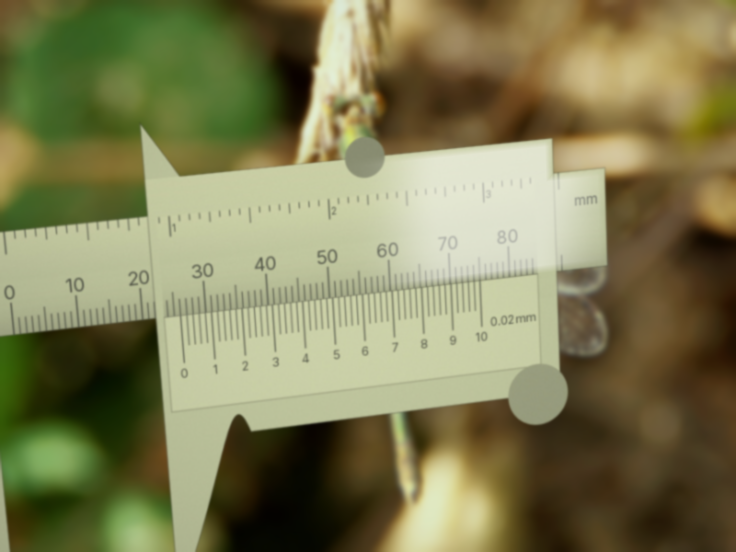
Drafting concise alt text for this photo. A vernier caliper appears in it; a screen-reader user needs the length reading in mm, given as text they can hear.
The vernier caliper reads 26.0 mm
